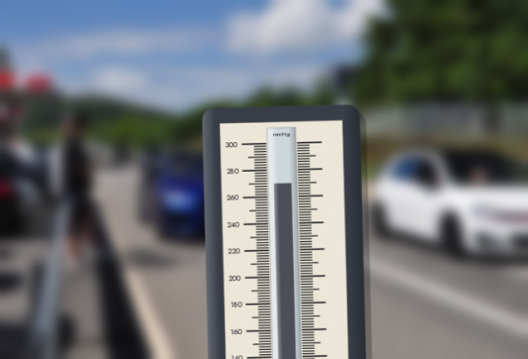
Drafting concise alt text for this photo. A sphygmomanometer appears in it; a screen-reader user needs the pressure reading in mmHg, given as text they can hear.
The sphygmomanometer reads 270 mmHg
